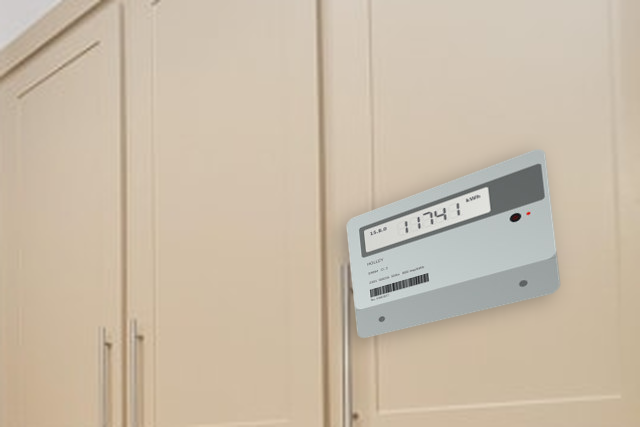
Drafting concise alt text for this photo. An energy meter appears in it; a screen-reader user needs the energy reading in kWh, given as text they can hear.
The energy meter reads 11741 kWh
